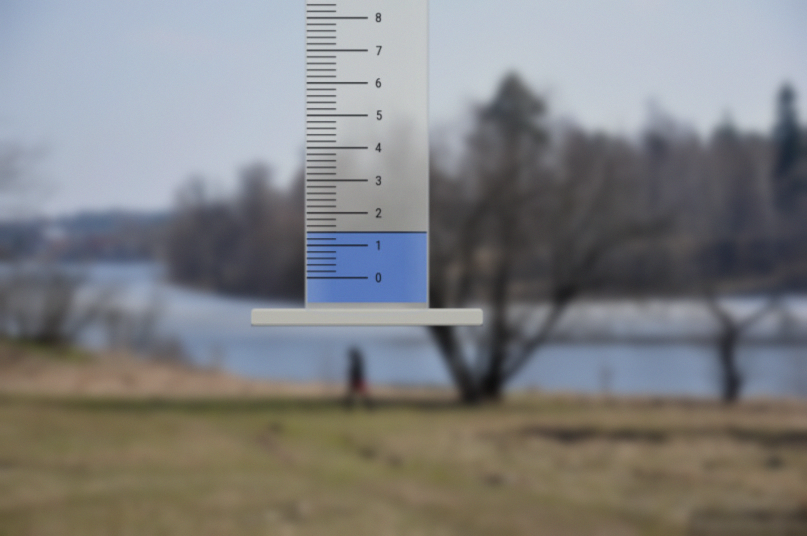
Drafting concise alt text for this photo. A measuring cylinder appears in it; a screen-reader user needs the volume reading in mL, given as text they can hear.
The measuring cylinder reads 1.4 mL
